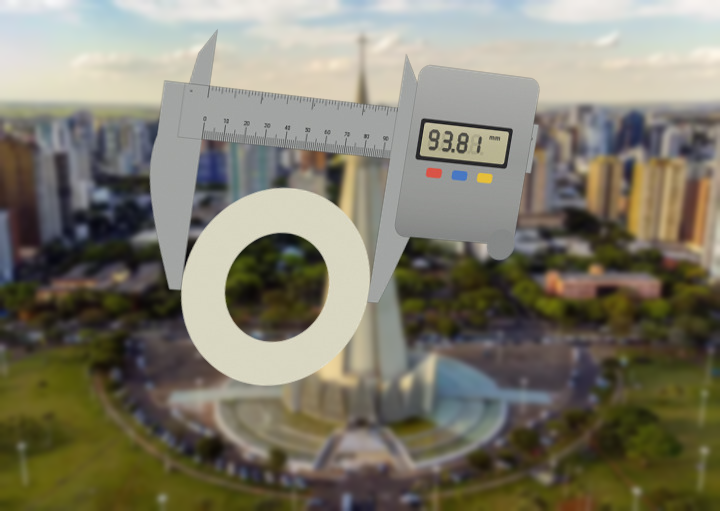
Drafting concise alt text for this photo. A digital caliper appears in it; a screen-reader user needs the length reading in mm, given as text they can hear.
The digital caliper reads 93.81 mm
